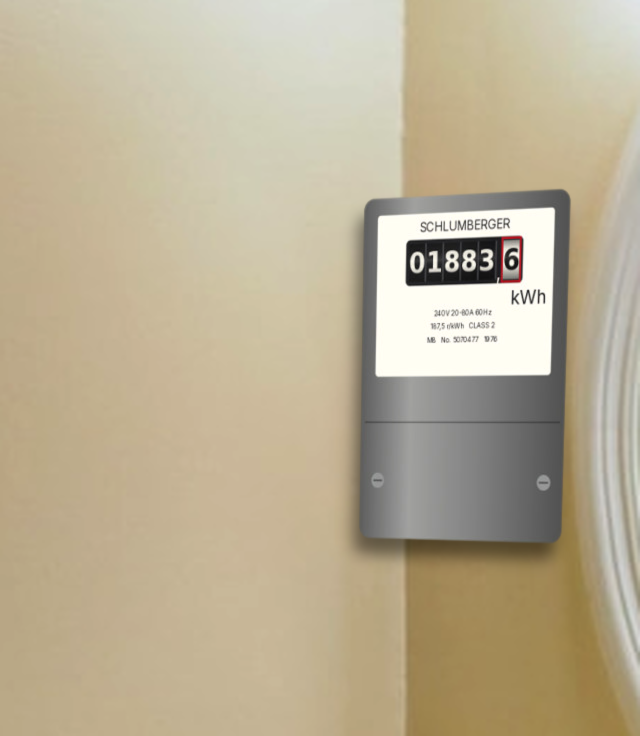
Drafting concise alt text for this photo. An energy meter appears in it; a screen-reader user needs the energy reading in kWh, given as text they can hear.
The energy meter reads 1883.6 kWh
